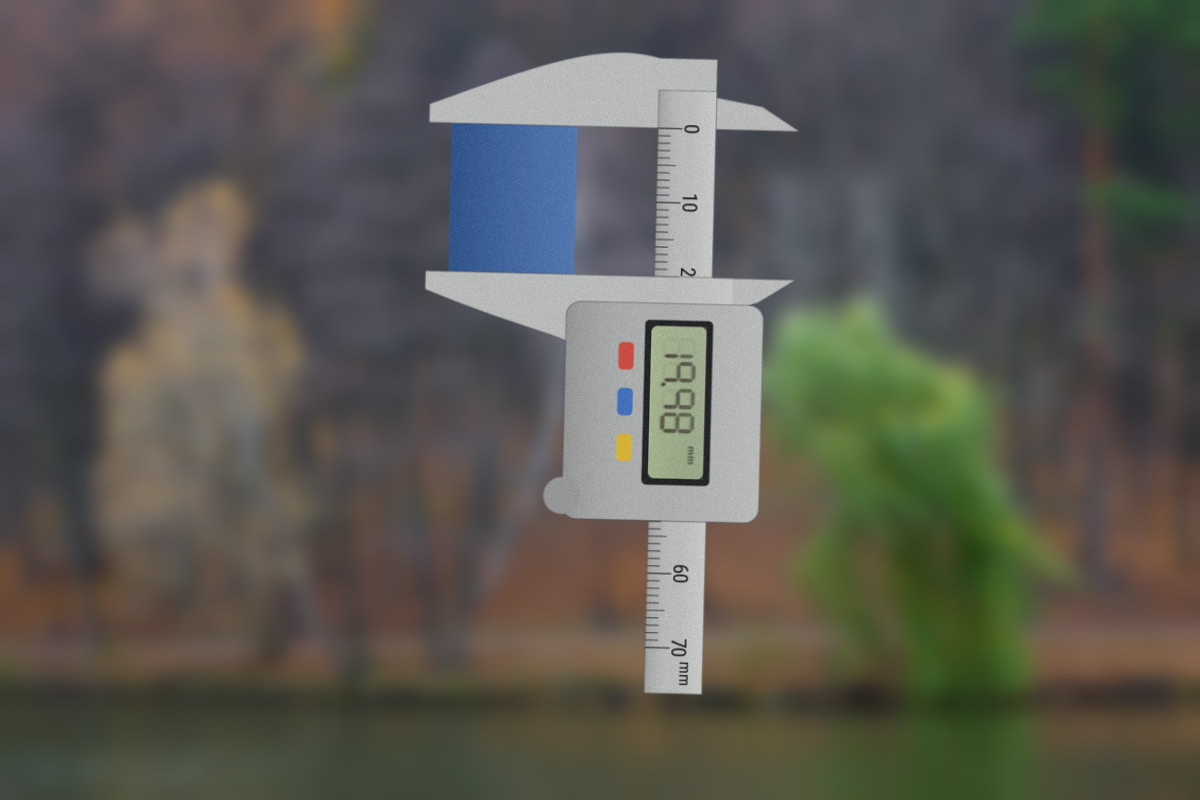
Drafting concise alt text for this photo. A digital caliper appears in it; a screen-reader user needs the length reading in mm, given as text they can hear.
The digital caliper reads 19.98 mm
